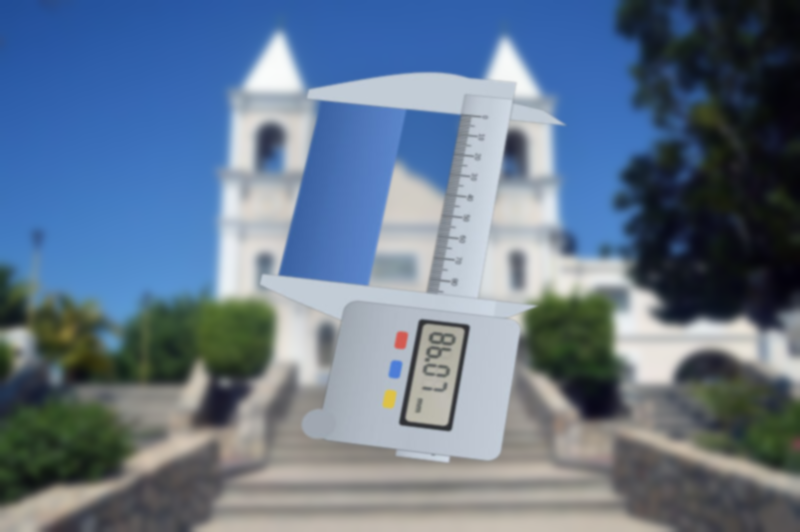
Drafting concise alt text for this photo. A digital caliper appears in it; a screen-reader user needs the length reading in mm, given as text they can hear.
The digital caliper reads 86.07 mm
